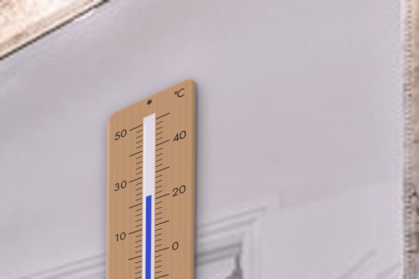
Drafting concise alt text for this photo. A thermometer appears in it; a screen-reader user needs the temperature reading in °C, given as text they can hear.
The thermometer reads 22 °C
